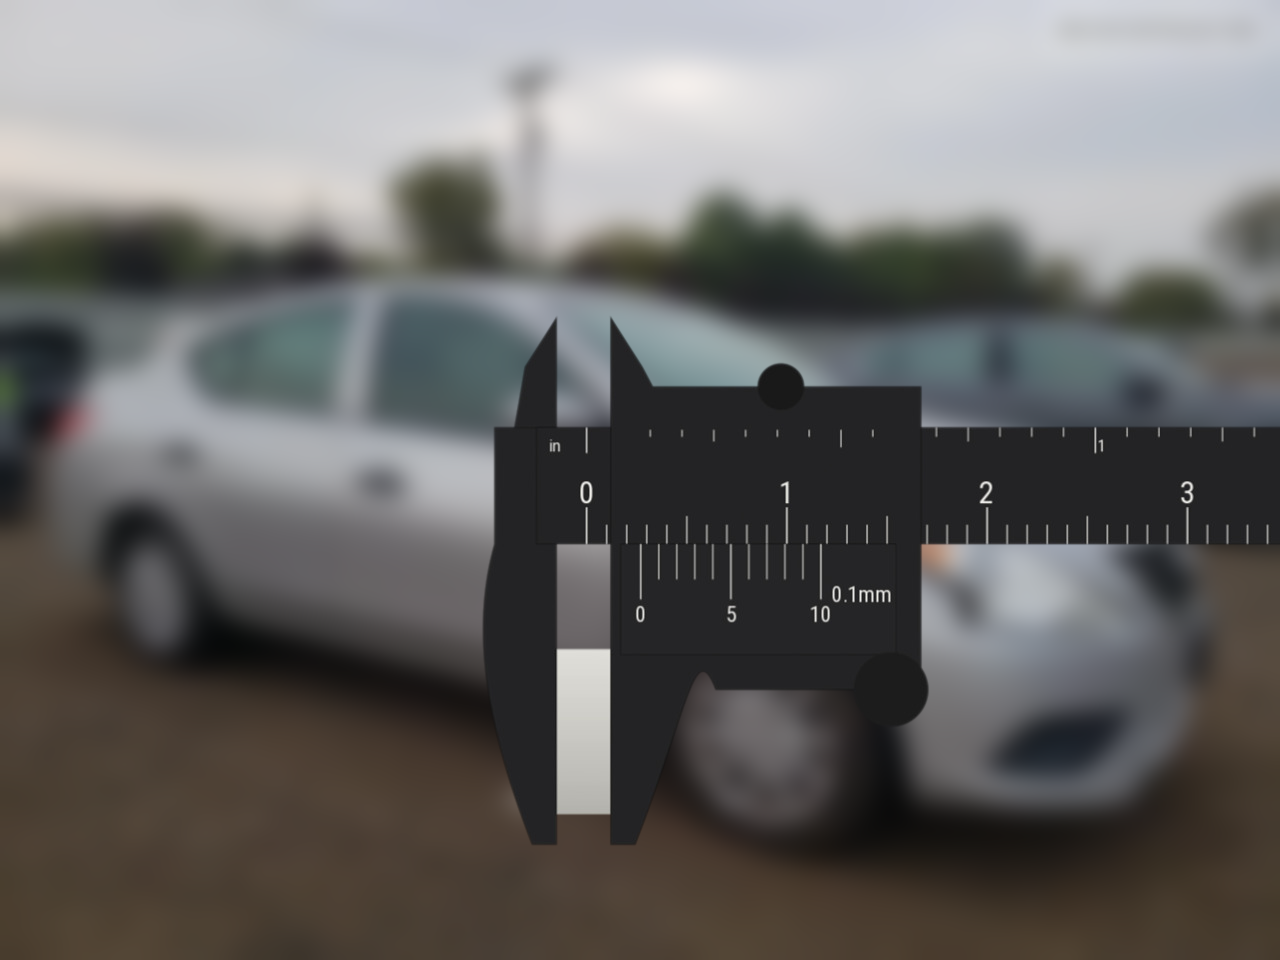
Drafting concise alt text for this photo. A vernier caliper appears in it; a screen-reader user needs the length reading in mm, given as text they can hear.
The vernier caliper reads 2.7 mm
